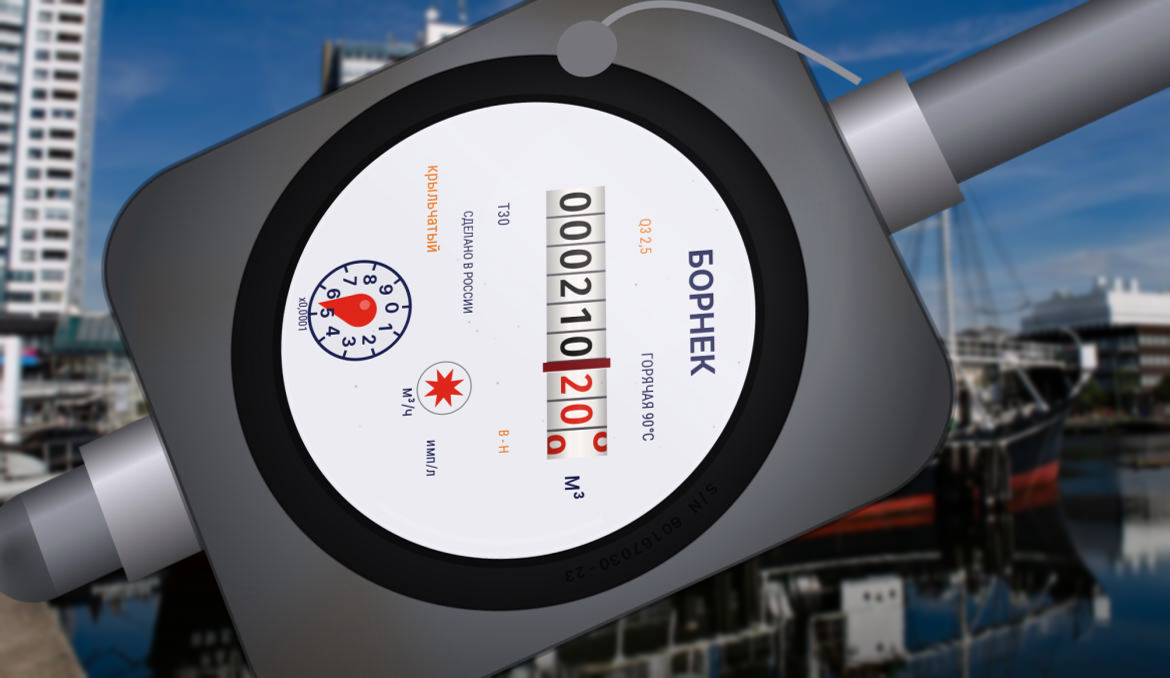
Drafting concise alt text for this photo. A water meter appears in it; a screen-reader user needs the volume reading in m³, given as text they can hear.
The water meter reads 210.2085 m³
